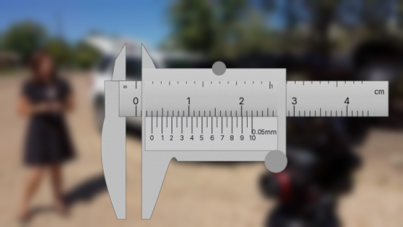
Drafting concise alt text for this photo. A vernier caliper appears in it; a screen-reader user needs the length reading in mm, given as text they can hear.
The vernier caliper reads 3.0 mm
